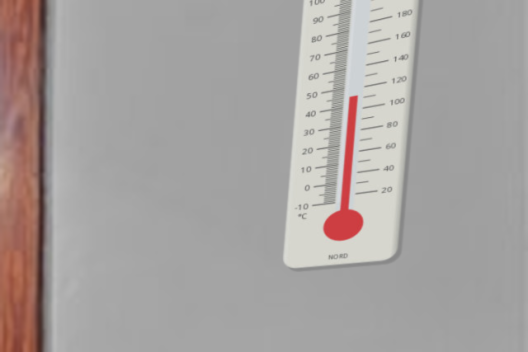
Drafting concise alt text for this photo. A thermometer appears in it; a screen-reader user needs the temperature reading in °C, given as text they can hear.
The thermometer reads 45 °C
